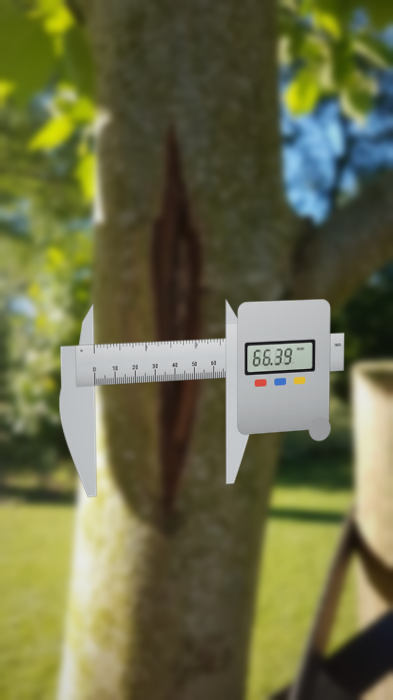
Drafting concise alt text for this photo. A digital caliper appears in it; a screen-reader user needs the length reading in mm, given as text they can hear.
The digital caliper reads 66.39 mm
